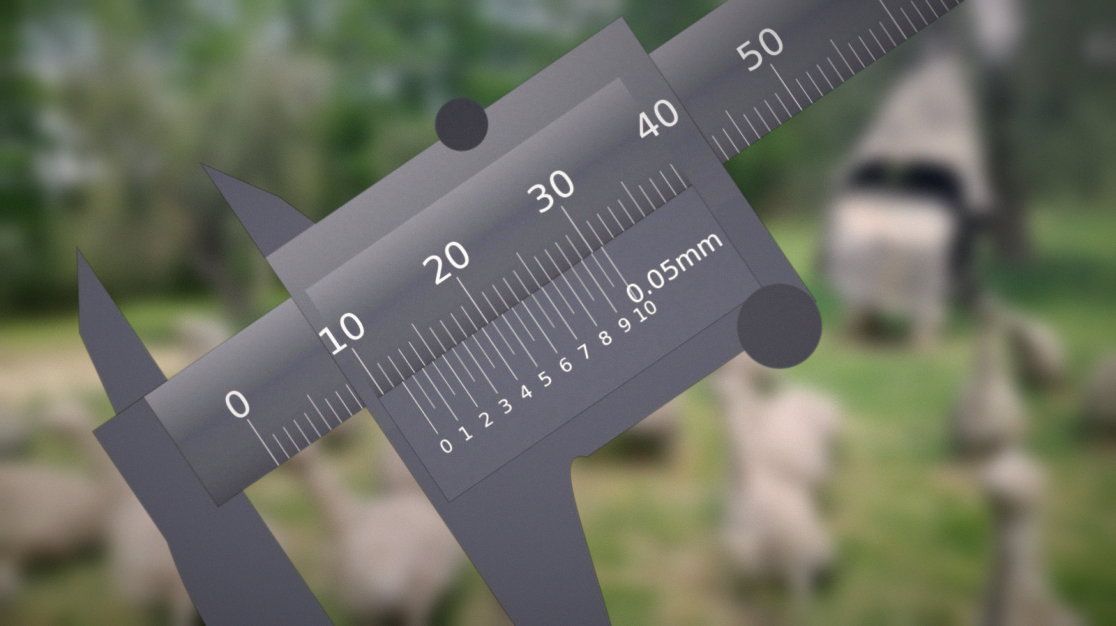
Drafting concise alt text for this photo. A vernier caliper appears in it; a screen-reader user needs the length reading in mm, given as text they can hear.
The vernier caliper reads 11.8 mm
